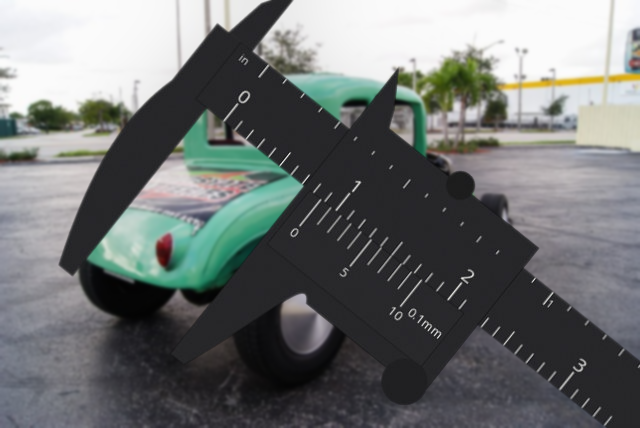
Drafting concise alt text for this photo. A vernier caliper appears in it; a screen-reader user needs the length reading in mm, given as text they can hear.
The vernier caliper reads 8.7 mm
